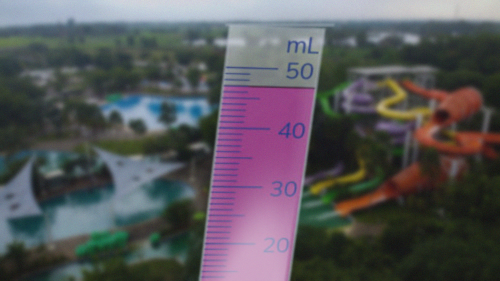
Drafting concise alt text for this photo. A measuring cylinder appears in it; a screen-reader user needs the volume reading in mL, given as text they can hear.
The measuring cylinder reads 47 mL
